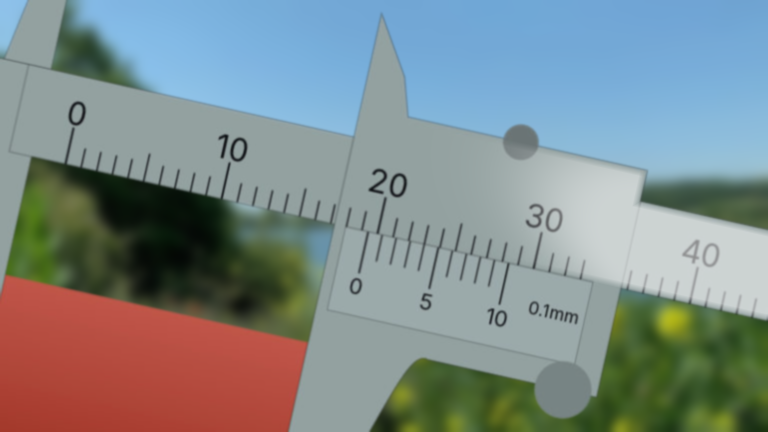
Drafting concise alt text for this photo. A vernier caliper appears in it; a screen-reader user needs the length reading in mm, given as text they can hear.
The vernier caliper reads 19.4 mm
